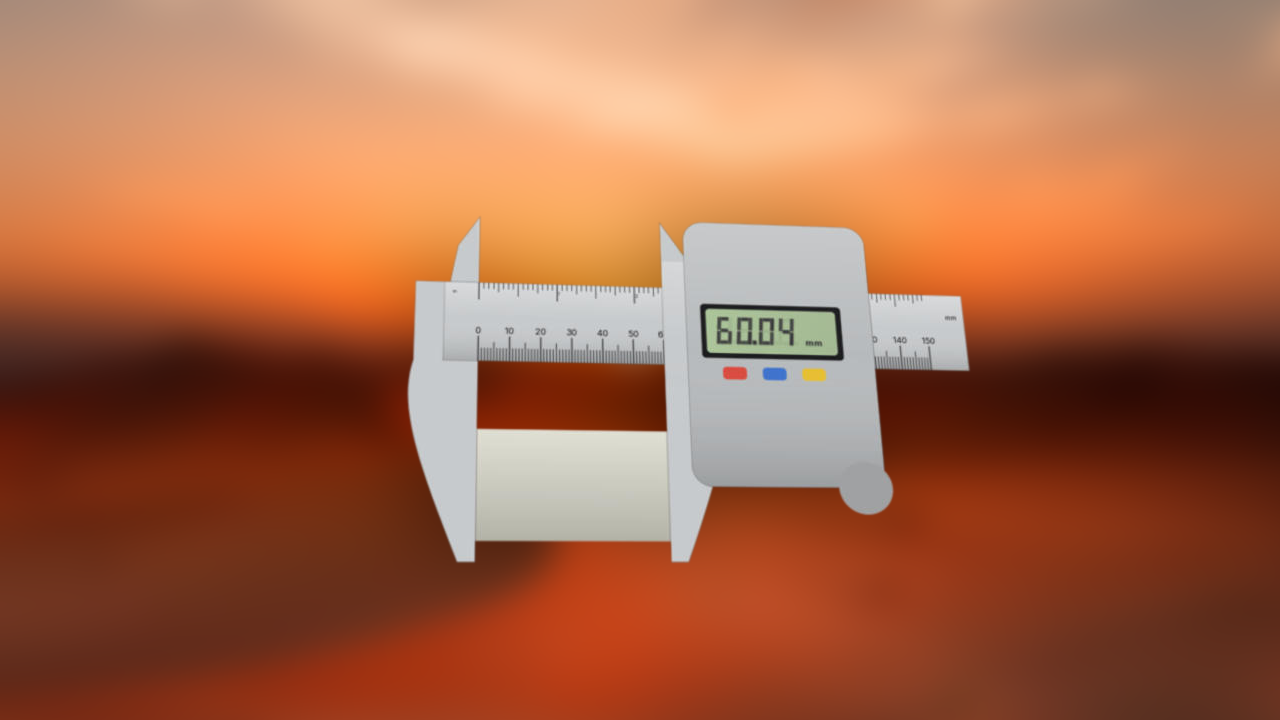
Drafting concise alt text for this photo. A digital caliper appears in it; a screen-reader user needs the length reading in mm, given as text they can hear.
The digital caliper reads 60.04 mm
